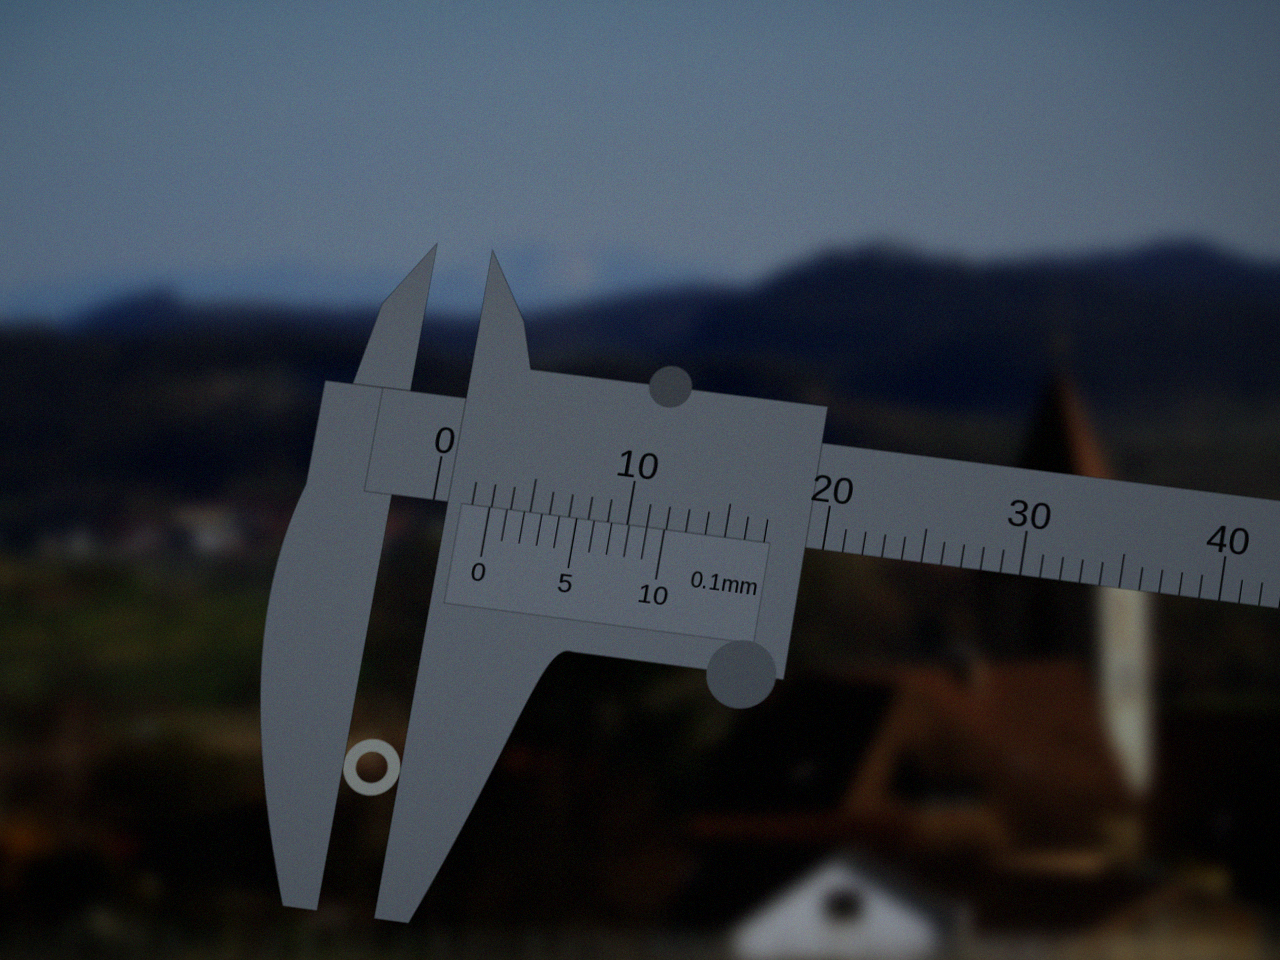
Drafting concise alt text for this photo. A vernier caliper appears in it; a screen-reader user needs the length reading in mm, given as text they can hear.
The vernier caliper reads 2.9 mm
